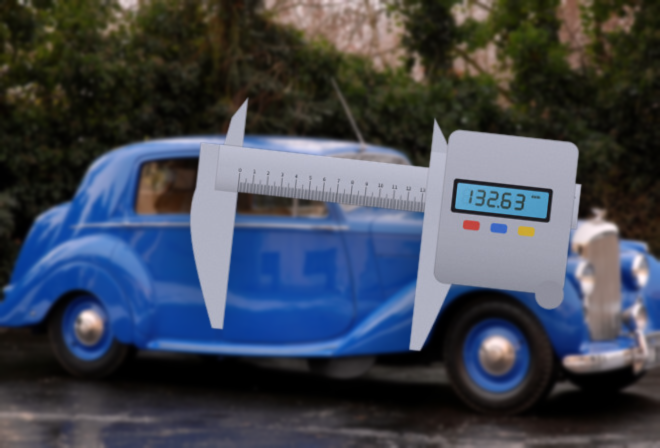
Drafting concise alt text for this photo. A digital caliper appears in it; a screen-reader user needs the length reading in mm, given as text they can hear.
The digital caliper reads 132.63 mm
